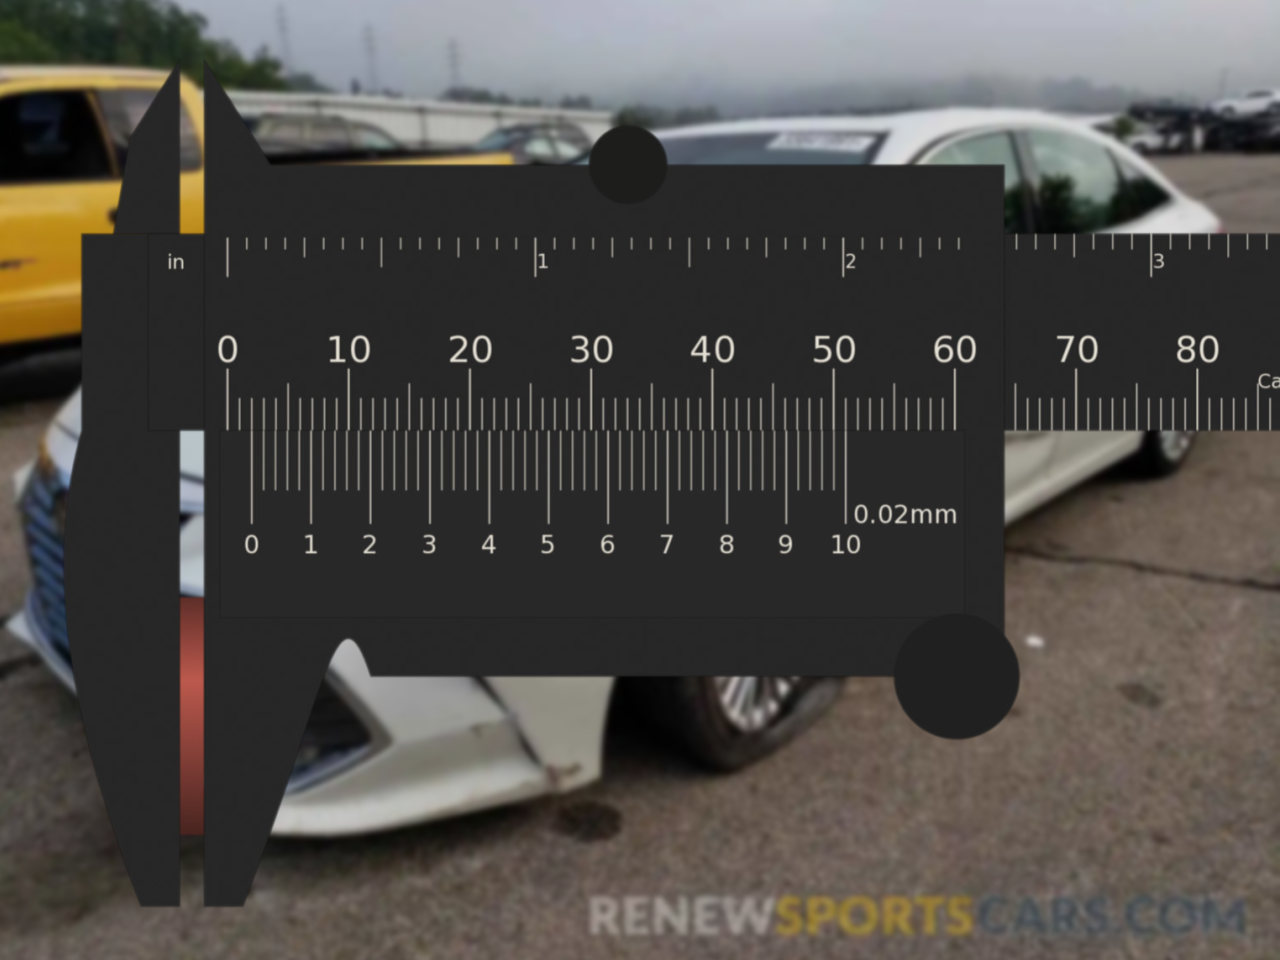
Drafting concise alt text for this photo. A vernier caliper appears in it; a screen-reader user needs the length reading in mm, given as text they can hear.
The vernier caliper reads 2.0 mm
